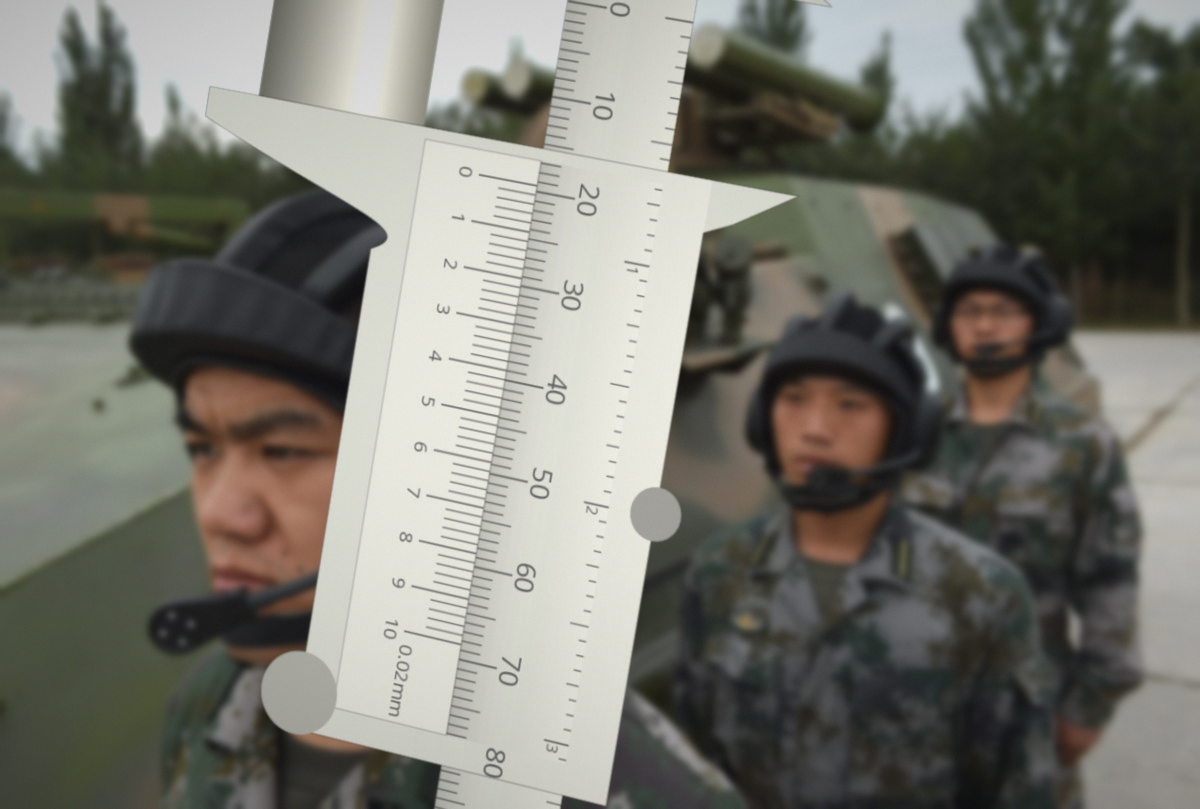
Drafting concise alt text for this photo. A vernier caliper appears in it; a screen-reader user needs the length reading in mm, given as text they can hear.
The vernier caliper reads 19.4 mm
